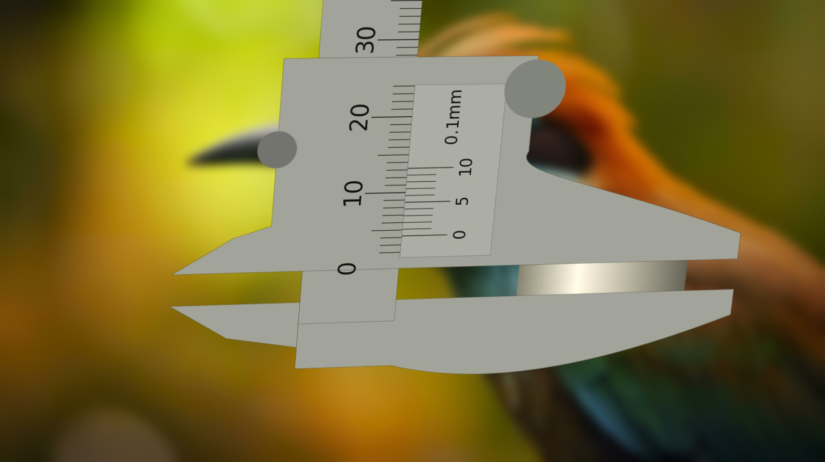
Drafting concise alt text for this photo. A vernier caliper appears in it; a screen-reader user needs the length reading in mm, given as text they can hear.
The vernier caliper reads 4.2 mm
